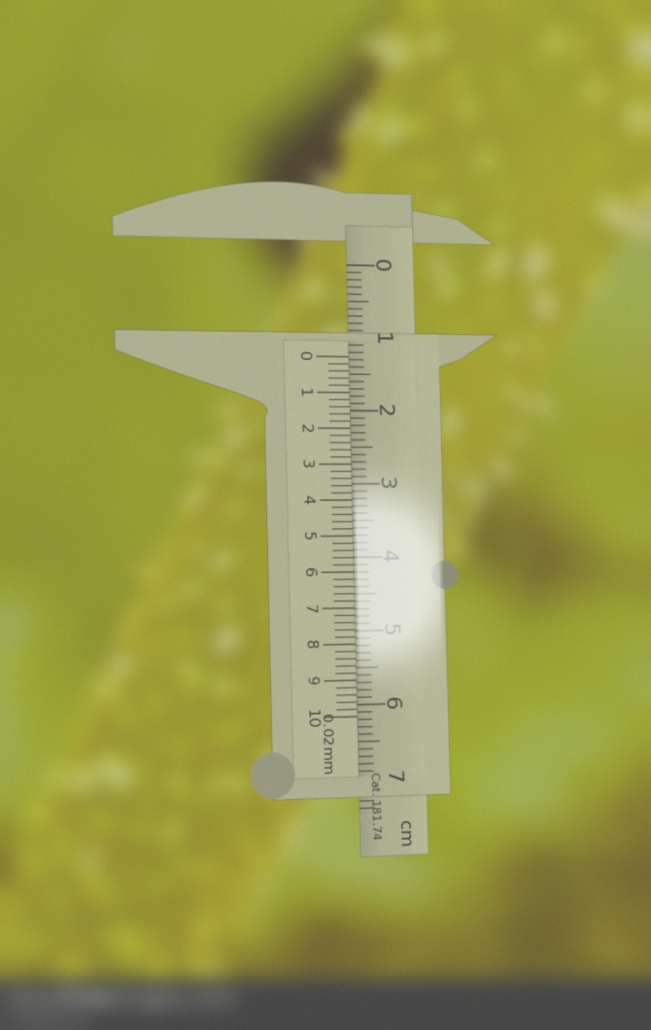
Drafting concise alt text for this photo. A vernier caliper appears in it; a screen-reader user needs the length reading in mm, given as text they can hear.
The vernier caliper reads 12.6 mm
